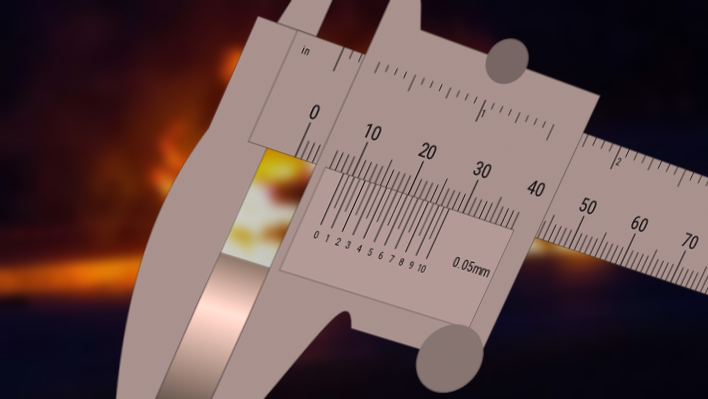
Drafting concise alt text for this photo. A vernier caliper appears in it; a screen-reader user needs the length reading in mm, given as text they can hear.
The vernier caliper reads 8.5 mm
